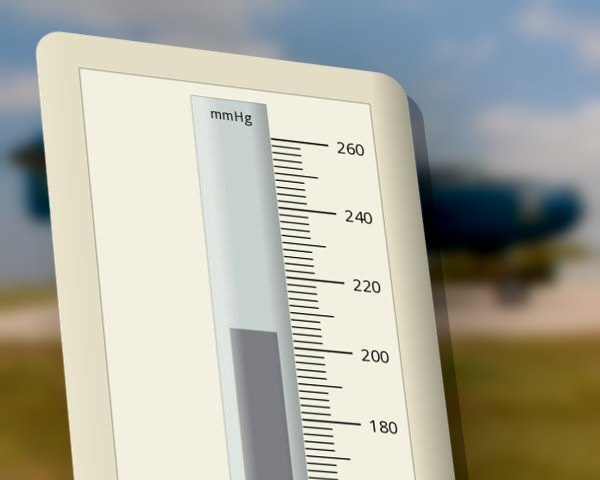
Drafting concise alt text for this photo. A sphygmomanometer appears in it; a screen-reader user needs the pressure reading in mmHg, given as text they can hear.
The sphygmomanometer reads 204 mmHg
